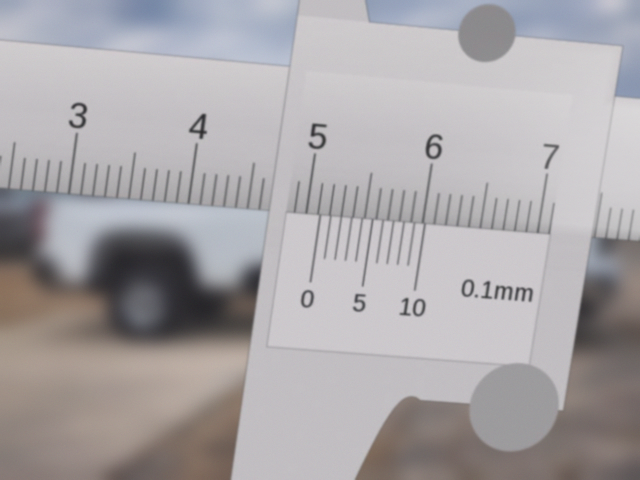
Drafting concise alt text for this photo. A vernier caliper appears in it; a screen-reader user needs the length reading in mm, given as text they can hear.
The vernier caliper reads 51.2 mm
